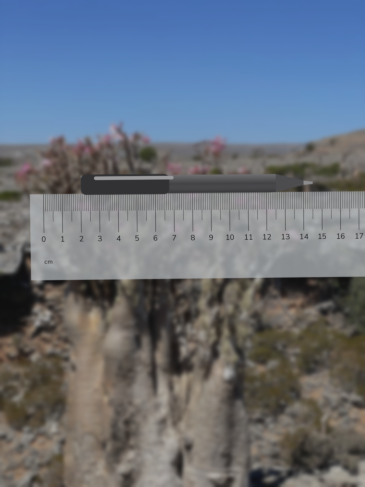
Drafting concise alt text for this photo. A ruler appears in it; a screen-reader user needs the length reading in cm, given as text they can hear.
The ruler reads 12.5 cm
